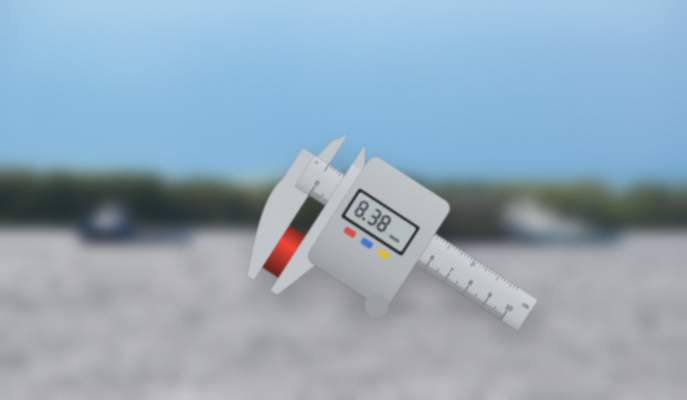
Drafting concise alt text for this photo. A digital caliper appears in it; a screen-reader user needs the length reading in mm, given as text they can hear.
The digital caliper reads 8.38 mm
